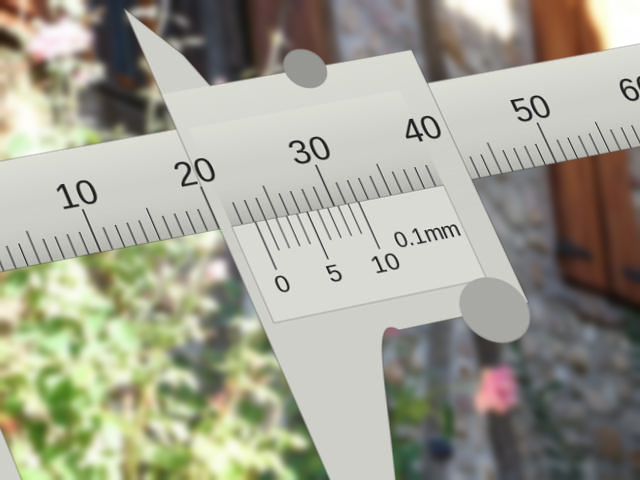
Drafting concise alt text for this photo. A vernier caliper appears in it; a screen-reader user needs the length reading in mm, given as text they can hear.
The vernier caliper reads 23.1 mm
